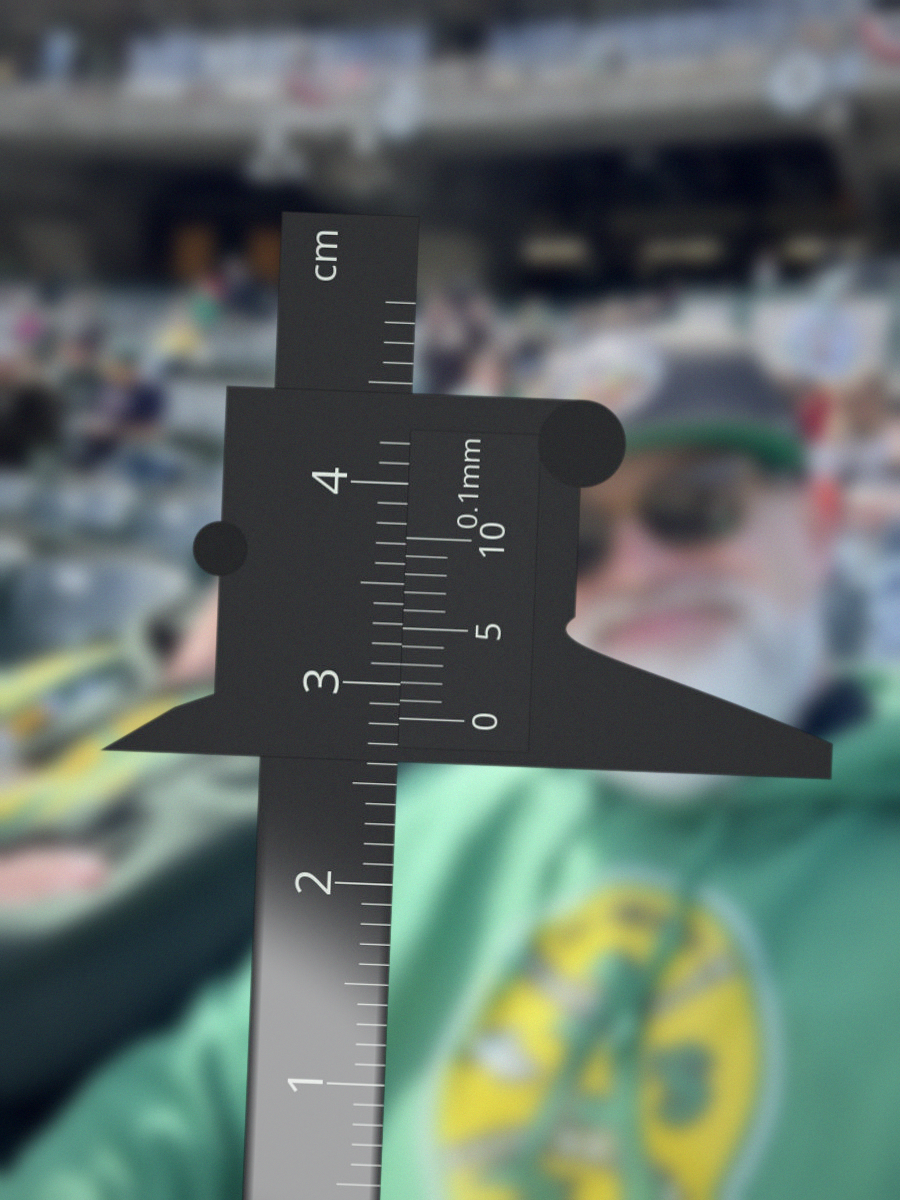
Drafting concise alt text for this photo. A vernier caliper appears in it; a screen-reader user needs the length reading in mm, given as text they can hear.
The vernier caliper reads 28.3 mm
